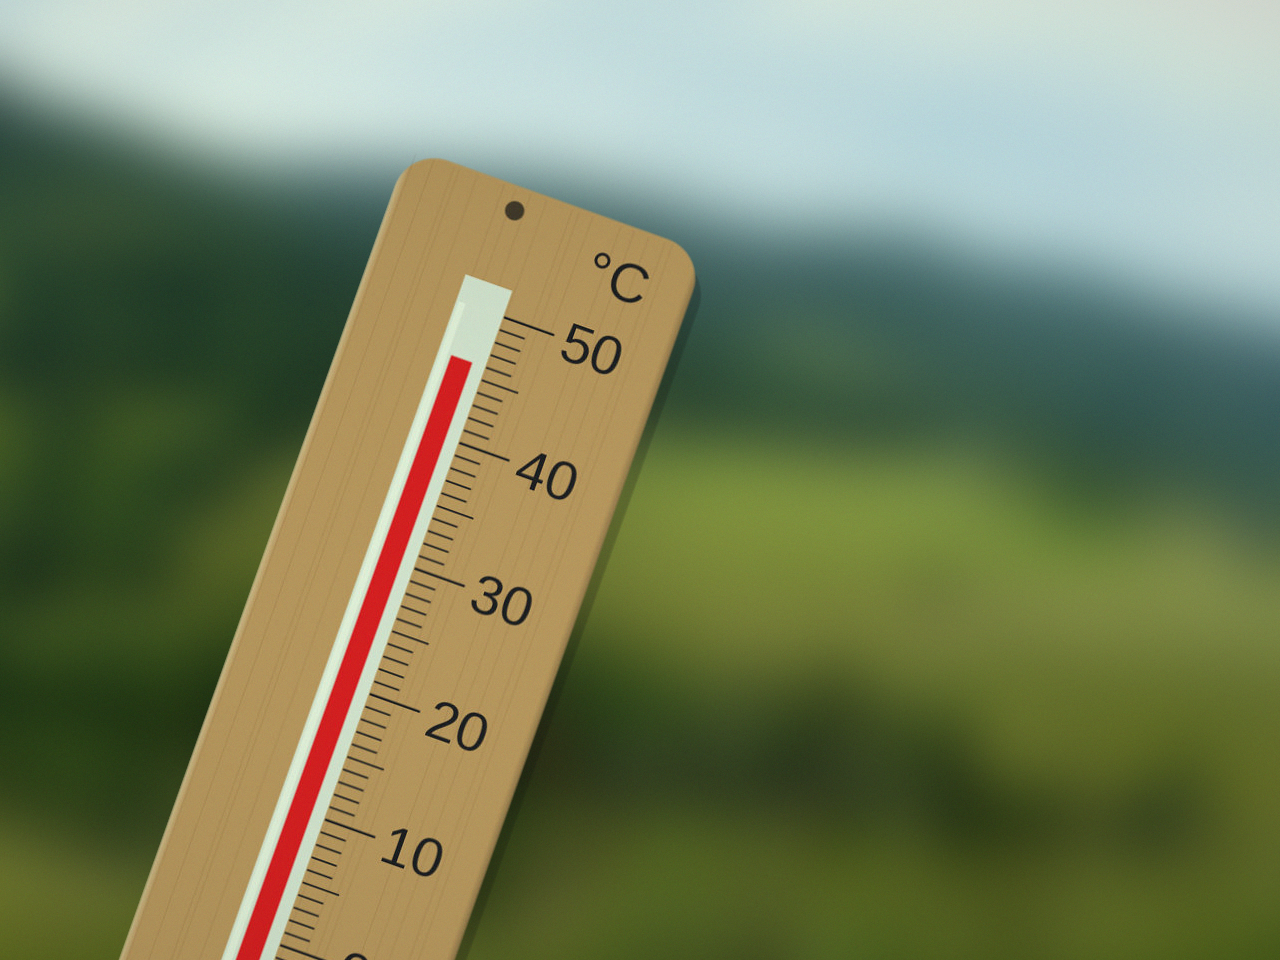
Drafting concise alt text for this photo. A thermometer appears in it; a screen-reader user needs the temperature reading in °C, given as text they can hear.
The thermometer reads 46 °C
